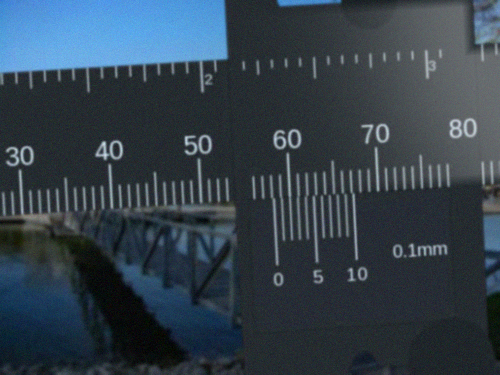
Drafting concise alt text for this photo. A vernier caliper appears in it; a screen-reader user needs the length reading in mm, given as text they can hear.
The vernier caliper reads 58.2 mm
